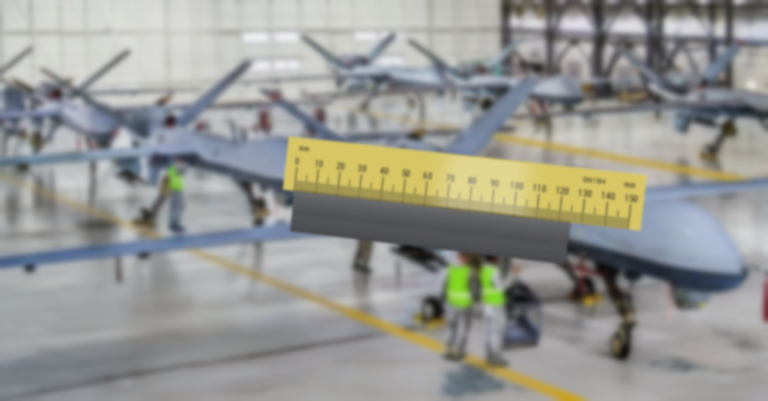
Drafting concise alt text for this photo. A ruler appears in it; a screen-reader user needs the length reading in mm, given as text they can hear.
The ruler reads 125 mm
